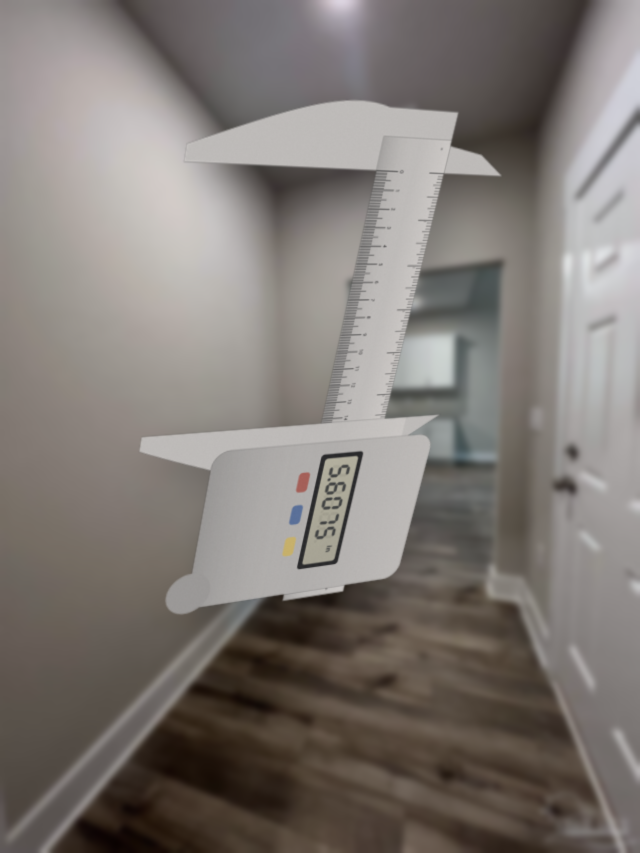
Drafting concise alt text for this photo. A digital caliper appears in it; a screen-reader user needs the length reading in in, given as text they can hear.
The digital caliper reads 5.6075 in
